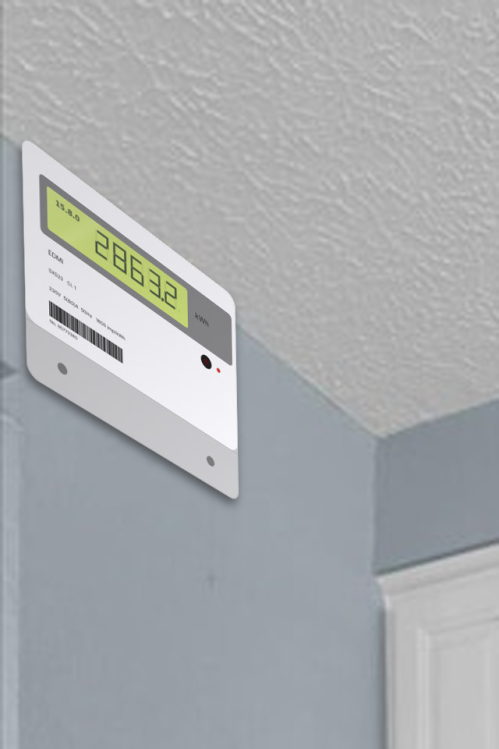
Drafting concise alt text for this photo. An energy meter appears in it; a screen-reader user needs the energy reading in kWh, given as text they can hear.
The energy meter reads 2863.2 kWh
